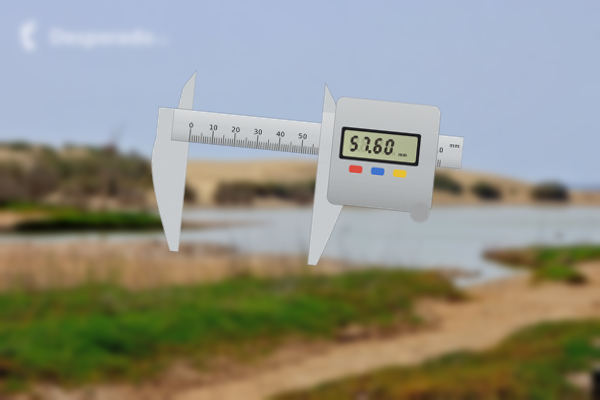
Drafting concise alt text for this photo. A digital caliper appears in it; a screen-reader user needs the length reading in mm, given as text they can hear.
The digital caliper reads 57.60 mm
